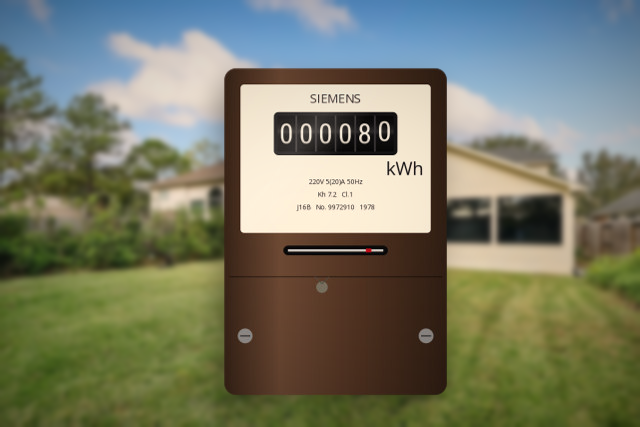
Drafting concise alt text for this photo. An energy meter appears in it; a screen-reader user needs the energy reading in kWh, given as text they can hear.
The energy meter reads 80 kWh
